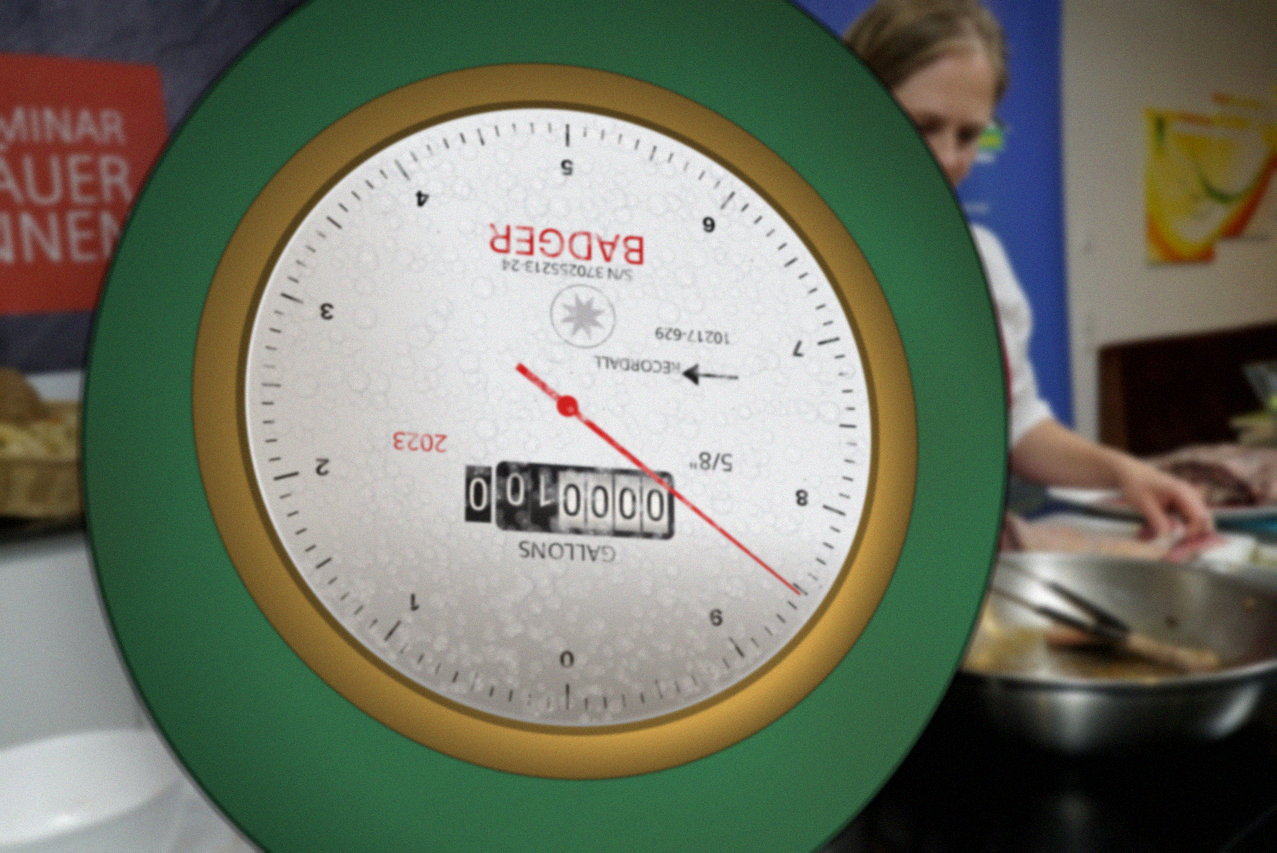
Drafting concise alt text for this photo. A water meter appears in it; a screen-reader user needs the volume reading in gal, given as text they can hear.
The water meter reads 98.5 gal
